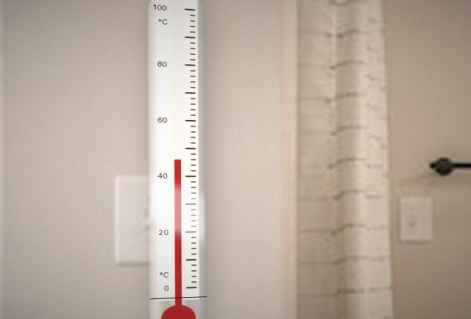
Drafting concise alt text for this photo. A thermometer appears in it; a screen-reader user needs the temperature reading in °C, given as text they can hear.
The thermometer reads 46 °C
